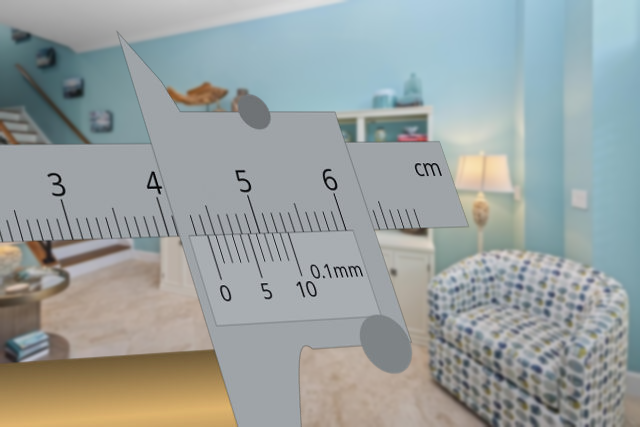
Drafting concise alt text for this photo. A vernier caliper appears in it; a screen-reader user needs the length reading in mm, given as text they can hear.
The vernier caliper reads 44.2 mm
